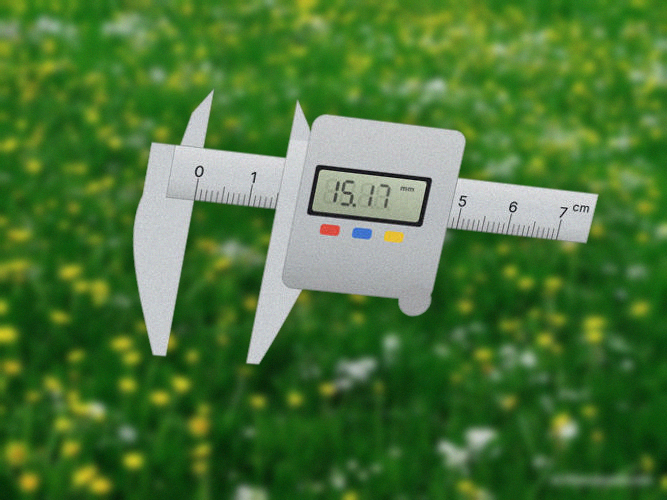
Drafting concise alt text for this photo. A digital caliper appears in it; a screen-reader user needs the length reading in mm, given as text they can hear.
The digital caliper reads 15.17 mm
